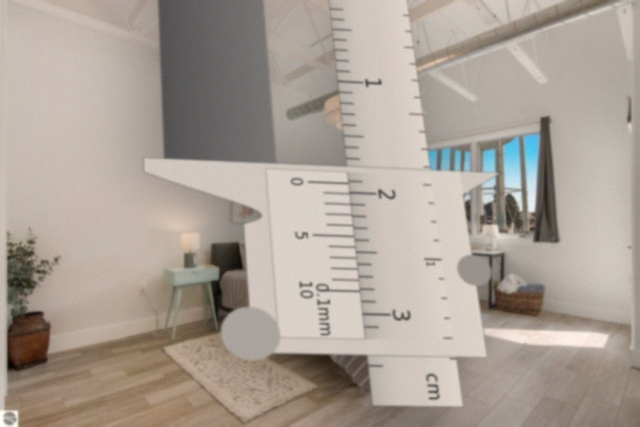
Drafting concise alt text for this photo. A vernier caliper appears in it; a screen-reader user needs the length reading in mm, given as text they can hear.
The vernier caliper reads 19.2 mm
